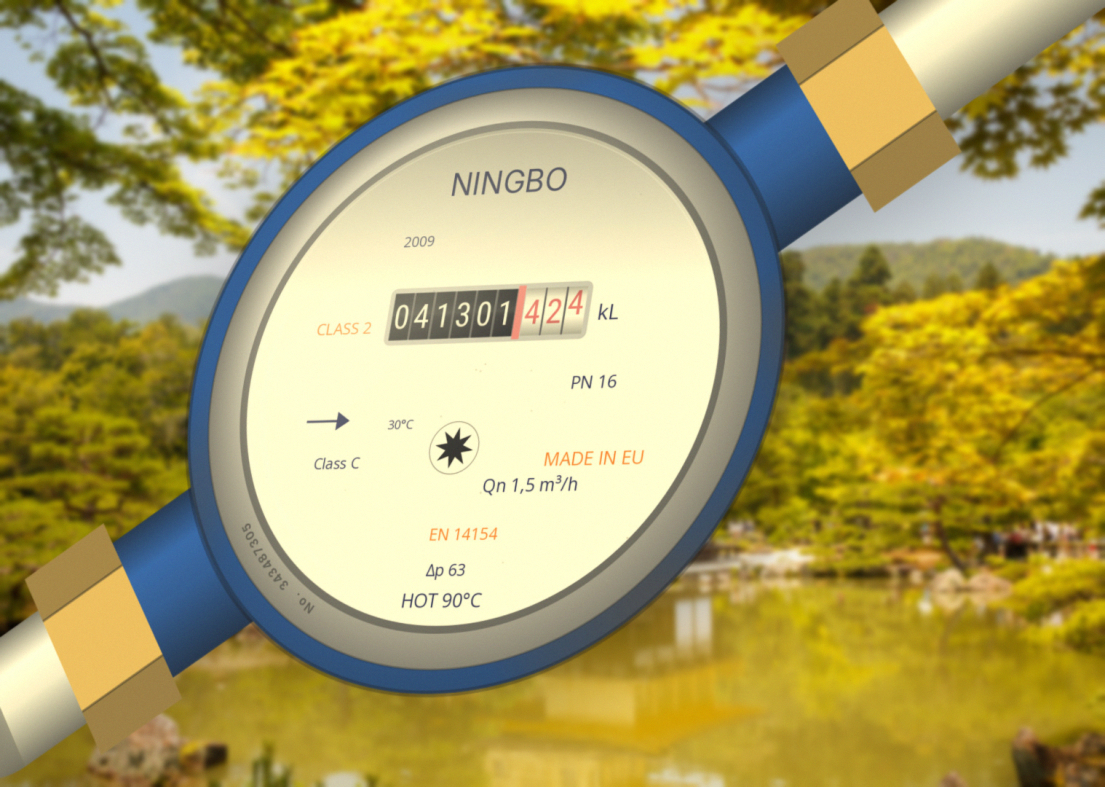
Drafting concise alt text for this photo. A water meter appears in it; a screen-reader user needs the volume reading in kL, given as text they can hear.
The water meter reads 41301.424 kL
